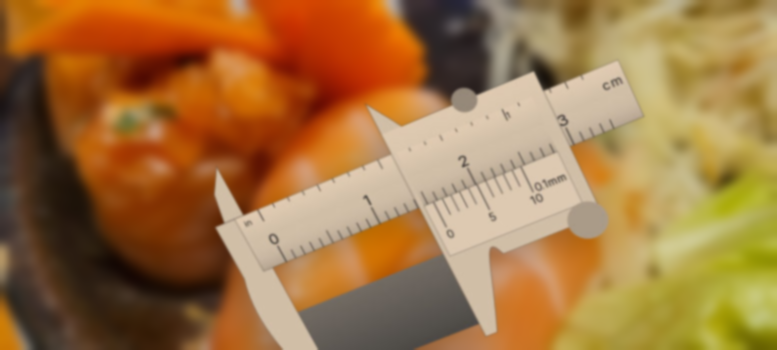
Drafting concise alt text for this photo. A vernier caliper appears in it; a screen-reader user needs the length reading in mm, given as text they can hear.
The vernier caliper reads 15.6 mm
